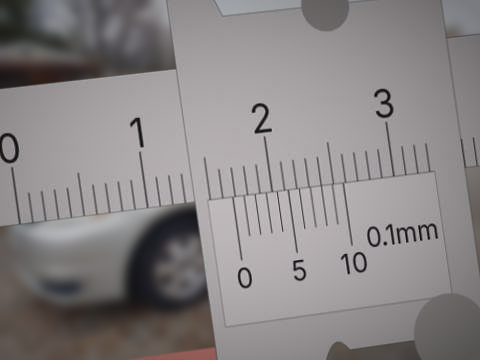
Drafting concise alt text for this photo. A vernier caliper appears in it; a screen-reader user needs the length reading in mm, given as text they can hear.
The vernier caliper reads 16.8 mm
